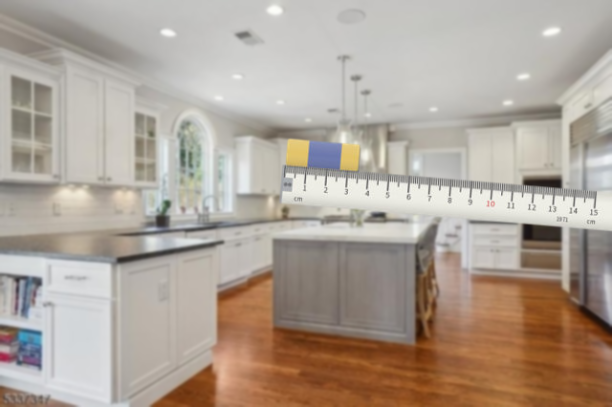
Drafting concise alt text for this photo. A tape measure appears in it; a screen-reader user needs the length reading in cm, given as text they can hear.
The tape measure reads 3.5 cm
